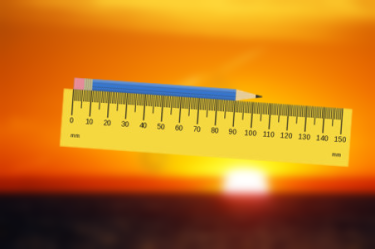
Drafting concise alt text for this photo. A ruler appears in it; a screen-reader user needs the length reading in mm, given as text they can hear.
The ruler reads 105 mm
